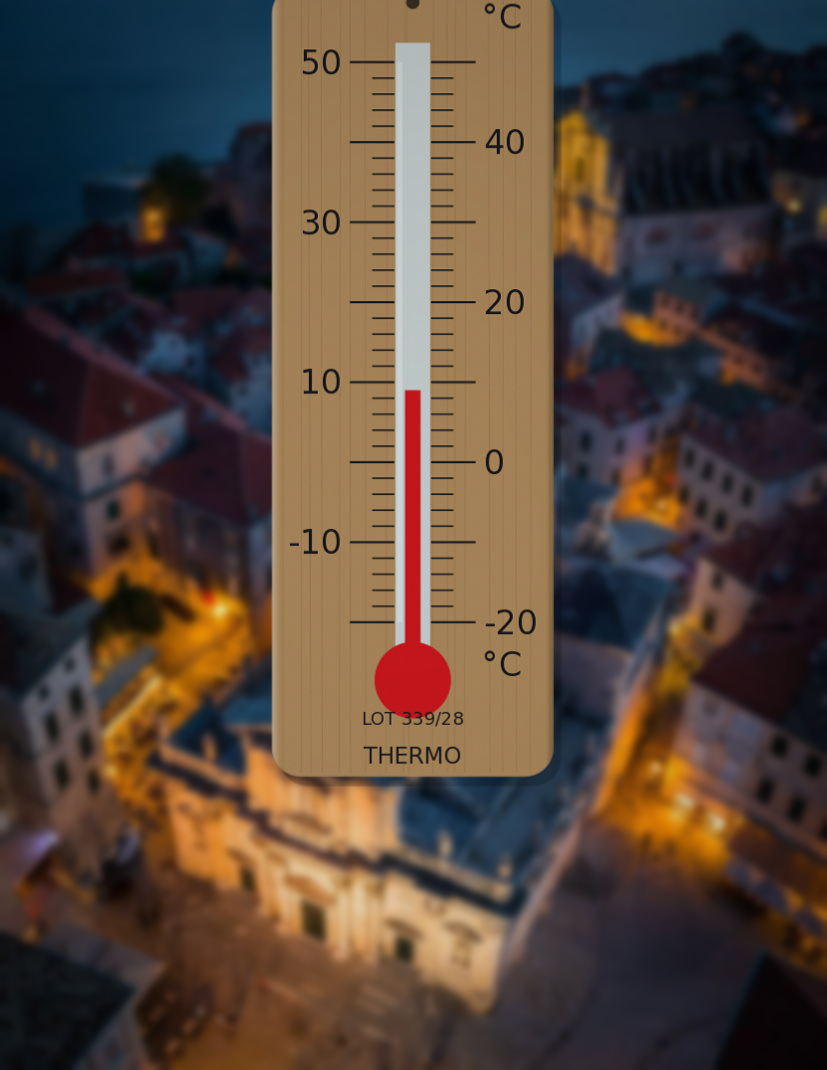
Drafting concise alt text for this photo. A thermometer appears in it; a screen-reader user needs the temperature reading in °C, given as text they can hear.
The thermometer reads 9 °C
